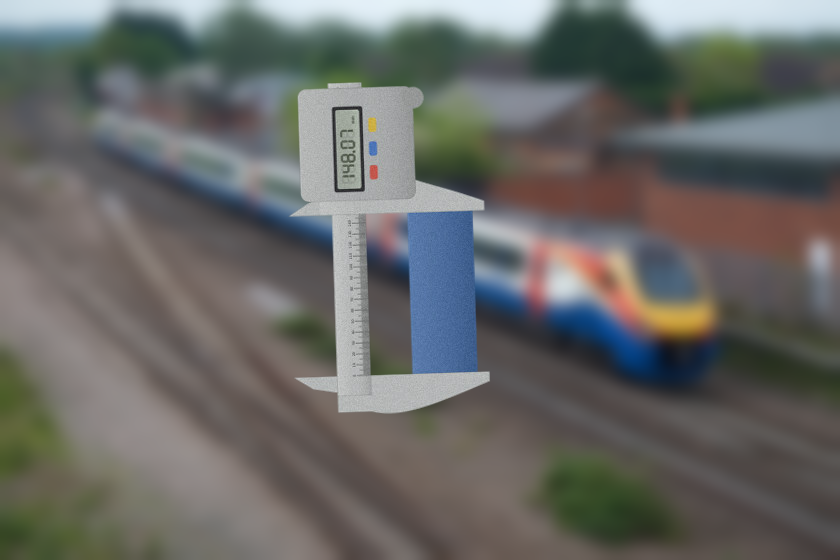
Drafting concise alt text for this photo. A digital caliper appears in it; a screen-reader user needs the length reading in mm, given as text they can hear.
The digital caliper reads 148.07 mm
